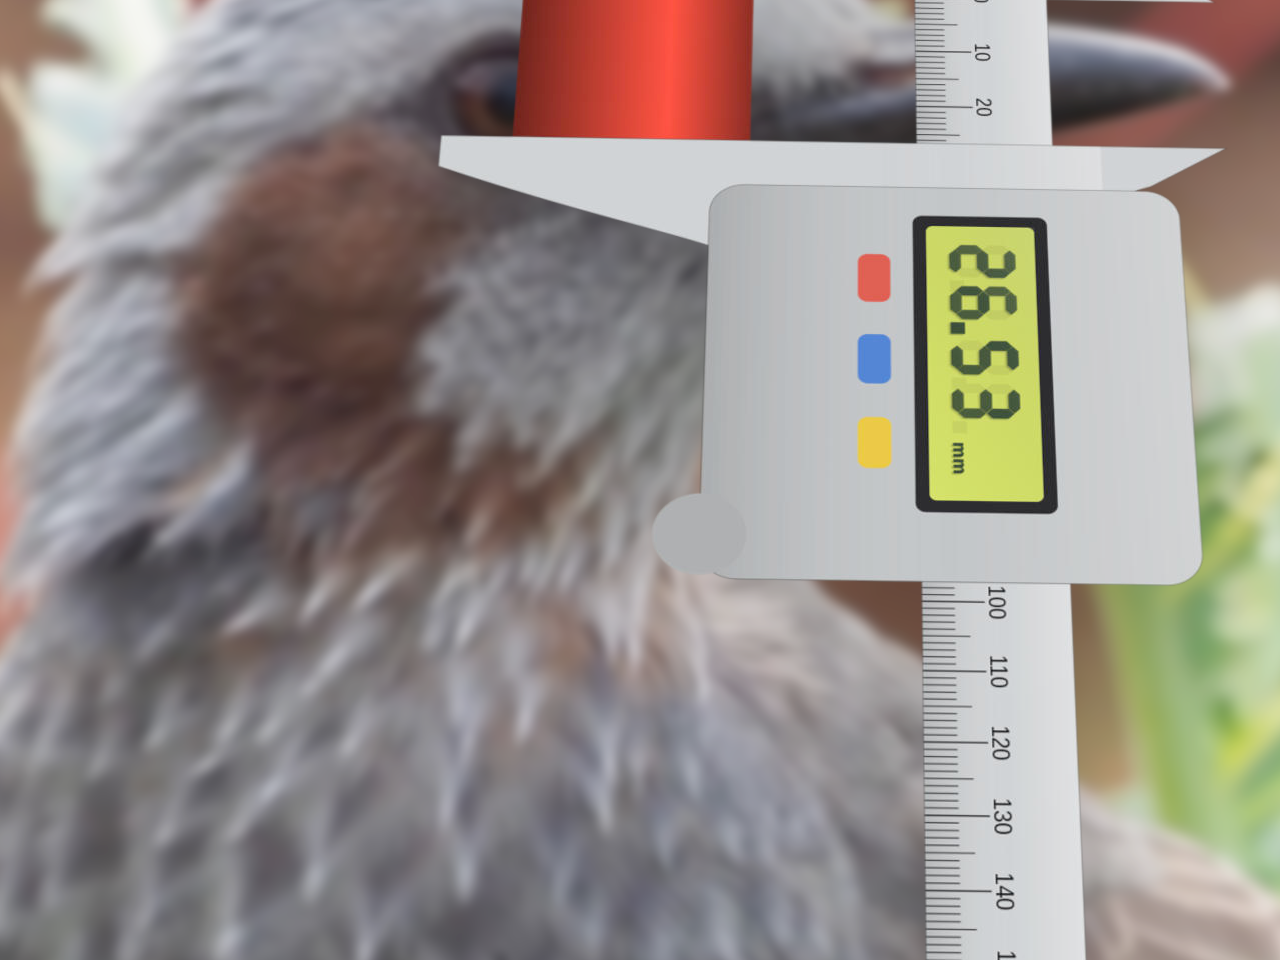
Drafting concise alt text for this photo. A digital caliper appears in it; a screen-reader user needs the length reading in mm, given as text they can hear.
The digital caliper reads 26.53 mm
